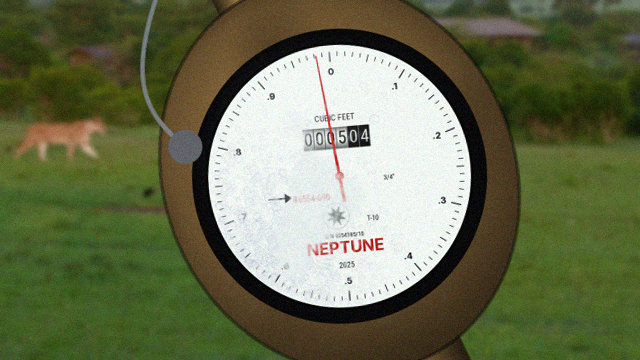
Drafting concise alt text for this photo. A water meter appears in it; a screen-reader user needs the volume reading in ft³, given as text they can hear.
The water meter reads 503.98 ft³
